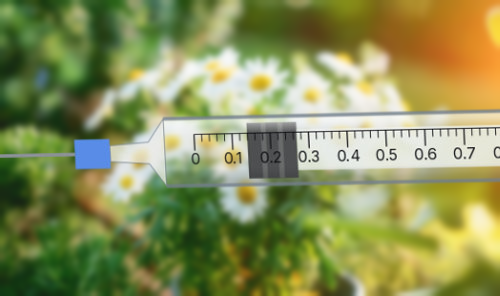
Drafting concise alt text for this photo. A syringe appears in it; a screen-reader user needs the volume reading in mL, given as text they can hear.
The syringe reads 0.14 mL
